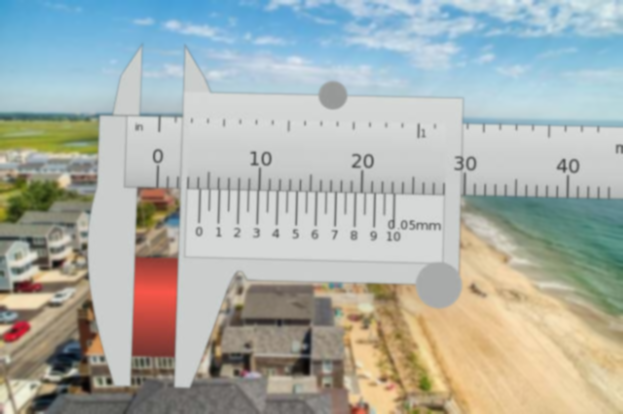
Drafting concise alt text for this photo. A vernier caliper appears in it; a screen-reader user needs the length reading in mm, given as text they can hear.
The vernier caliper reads 4.2 mm
